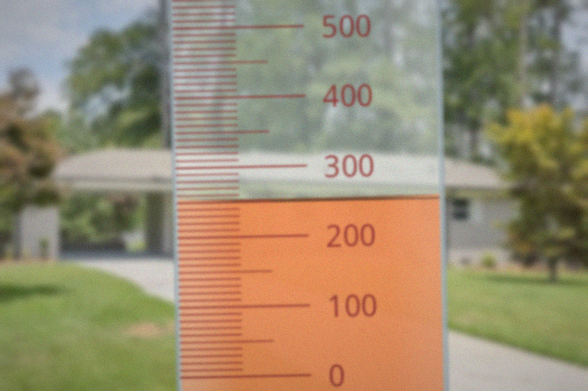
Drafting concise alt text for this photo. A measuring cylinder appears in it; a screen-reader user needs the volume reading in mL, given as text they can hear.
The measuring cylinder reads 250 mL
